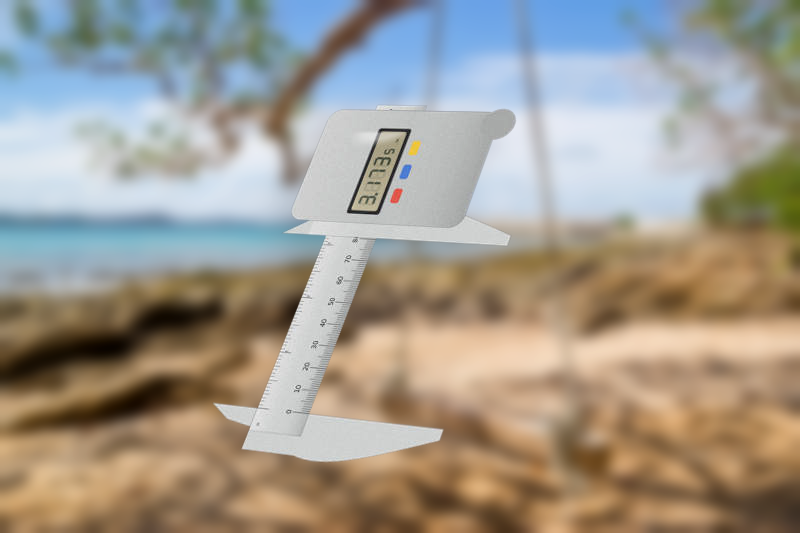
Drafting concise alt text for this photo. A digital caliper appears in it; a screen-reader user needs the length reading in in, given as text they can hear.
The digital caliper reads 3.1735 in
